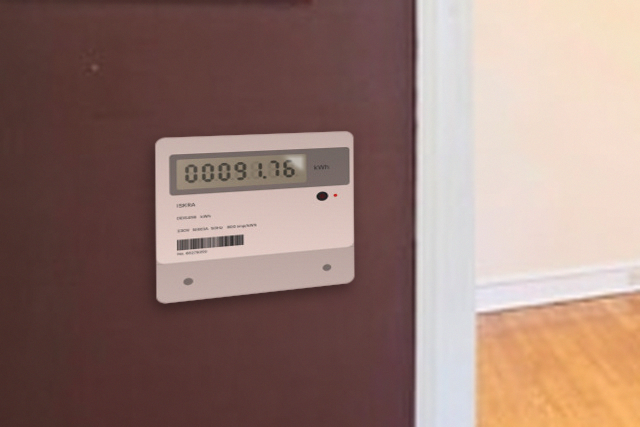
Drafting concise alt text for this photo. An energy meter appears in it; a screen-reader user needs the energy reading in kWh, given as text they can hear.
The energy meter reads 91.76 kWh
